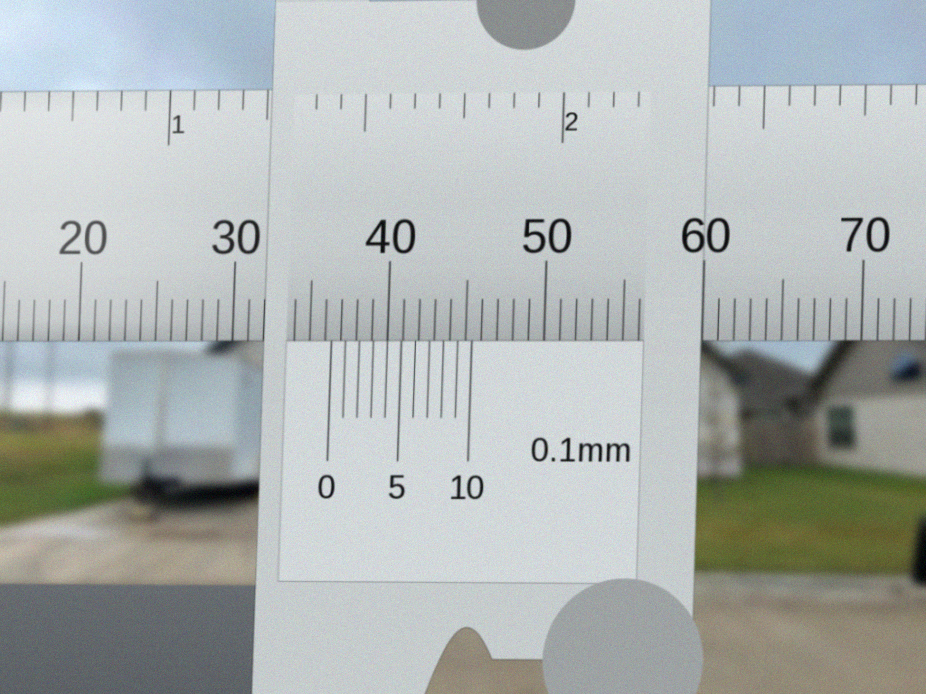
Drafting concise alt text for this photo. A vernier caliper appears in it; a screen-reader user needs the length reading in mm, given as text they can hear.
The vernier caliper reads 36.4 mm
